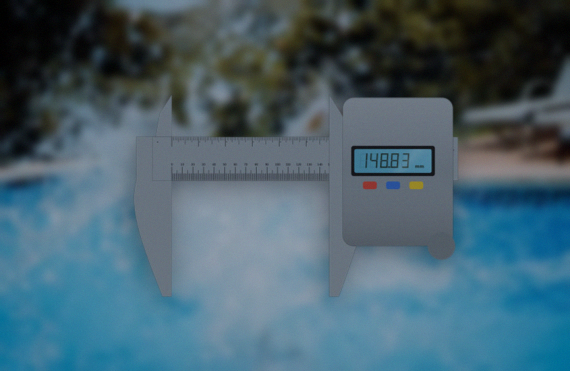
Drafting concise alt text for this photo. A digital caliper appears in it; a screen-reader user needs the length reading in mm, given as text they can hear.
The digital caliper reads 148.83 mm
